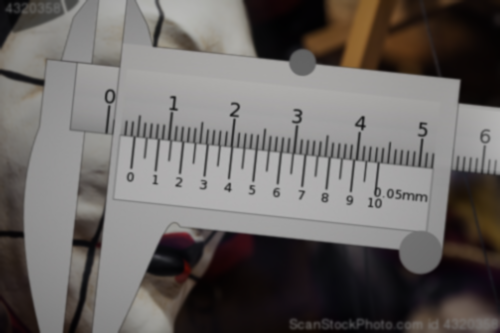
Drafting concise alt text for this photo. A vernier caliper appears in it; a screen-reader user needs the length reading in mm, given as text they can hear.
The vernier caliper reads 4.5 mm
